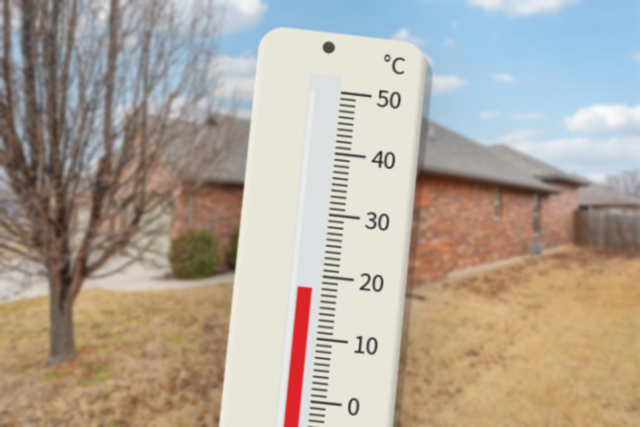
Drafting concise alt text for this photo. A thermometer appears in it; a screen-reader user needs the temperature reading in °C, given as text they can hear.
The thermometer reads 18 °C
